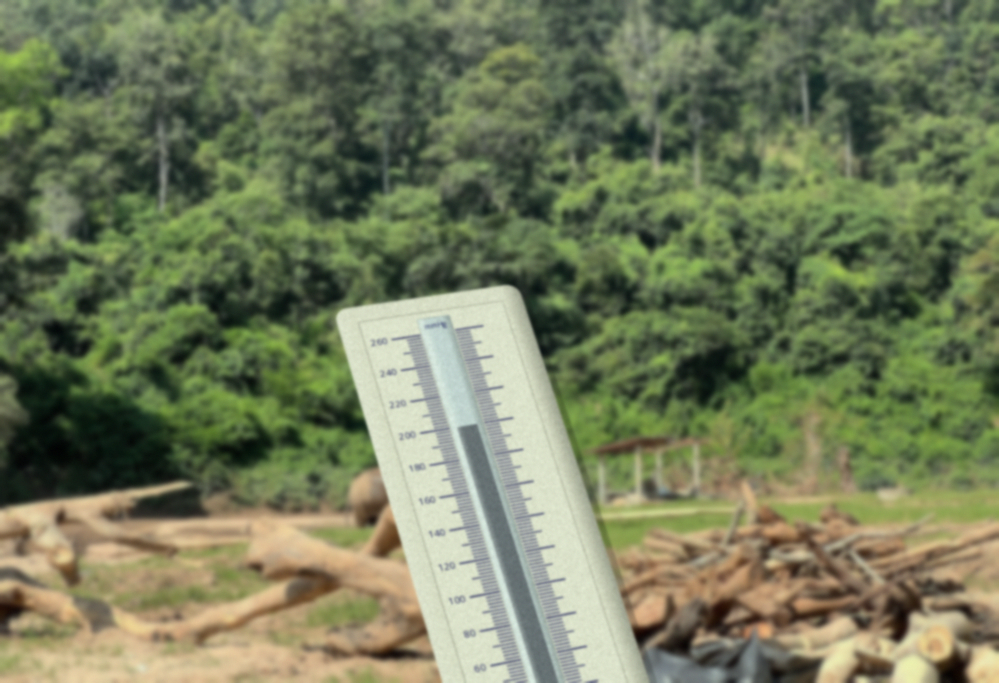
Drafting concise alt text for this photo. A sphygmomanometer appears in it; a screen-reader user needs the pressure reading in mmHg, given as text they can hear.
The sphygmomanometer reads 200 mmHg
